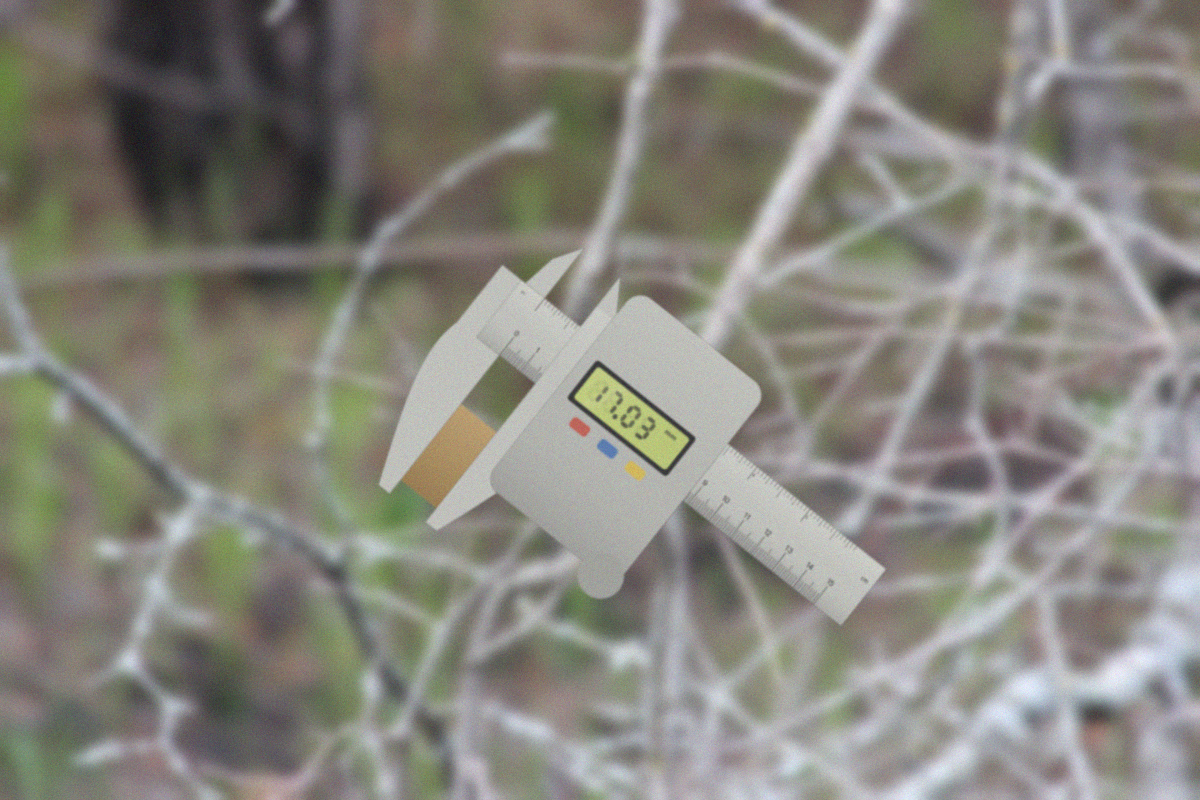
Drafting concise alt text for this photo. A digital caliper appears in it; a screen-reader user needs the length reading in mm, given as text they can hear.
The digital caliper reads 17.03 mm
